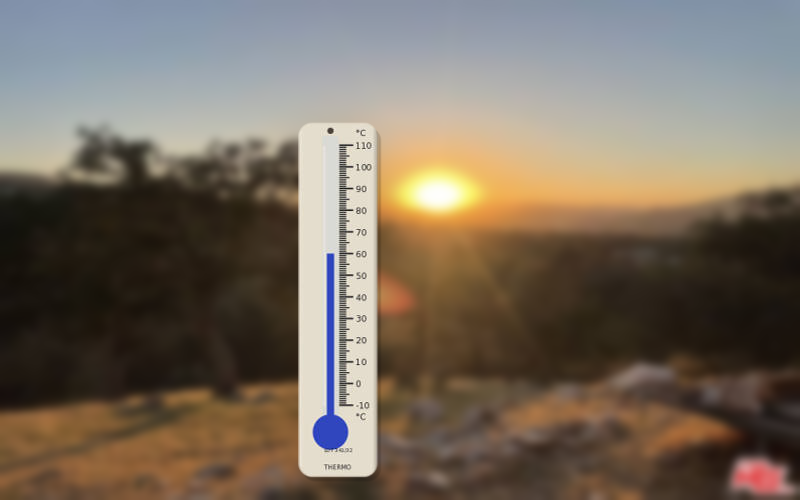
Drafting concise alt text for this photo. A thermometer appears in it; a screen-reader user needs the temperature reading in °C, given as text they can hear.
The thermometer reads 60 °C
